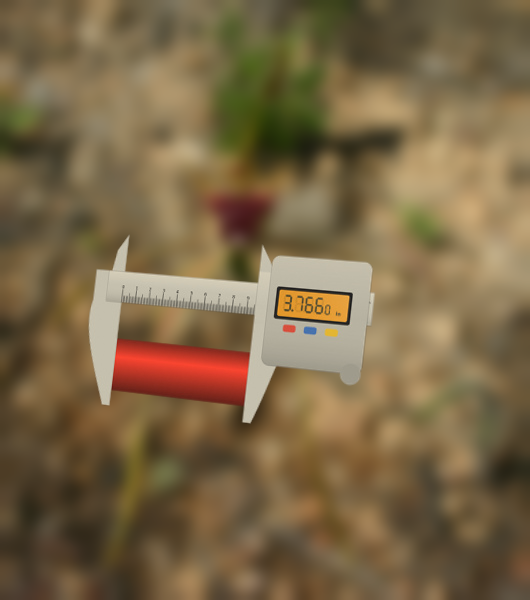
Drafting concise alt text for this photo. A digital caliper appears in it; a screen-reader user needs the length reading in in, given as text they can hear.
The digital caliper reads 3.7660 in
